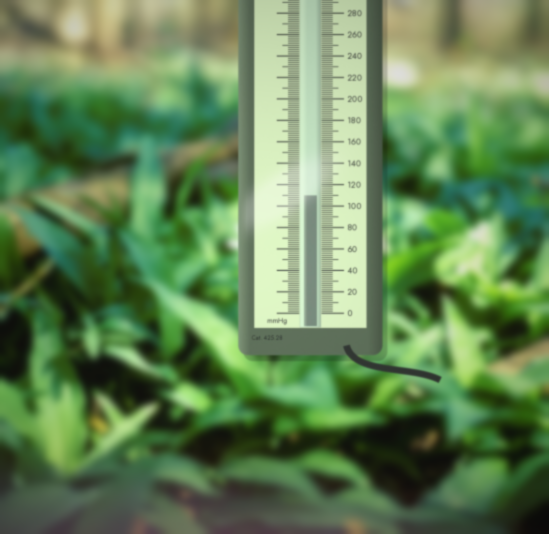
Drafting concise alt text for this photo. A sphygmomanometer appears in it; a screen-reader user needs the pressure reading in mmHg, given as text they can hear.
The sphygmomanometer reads 110 mmHg
